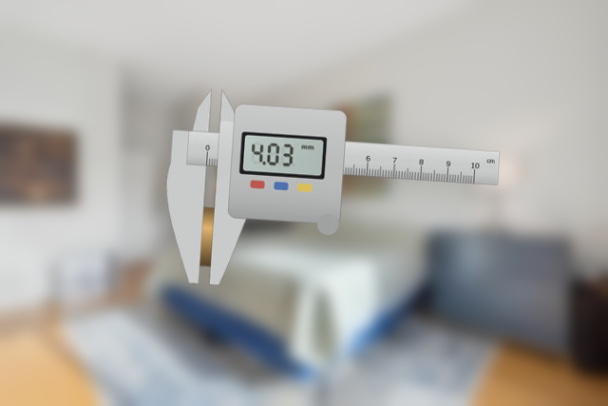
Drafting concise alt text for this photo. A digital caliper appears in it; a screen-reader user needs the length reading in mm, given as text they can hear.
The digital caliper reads 4.03 mm
